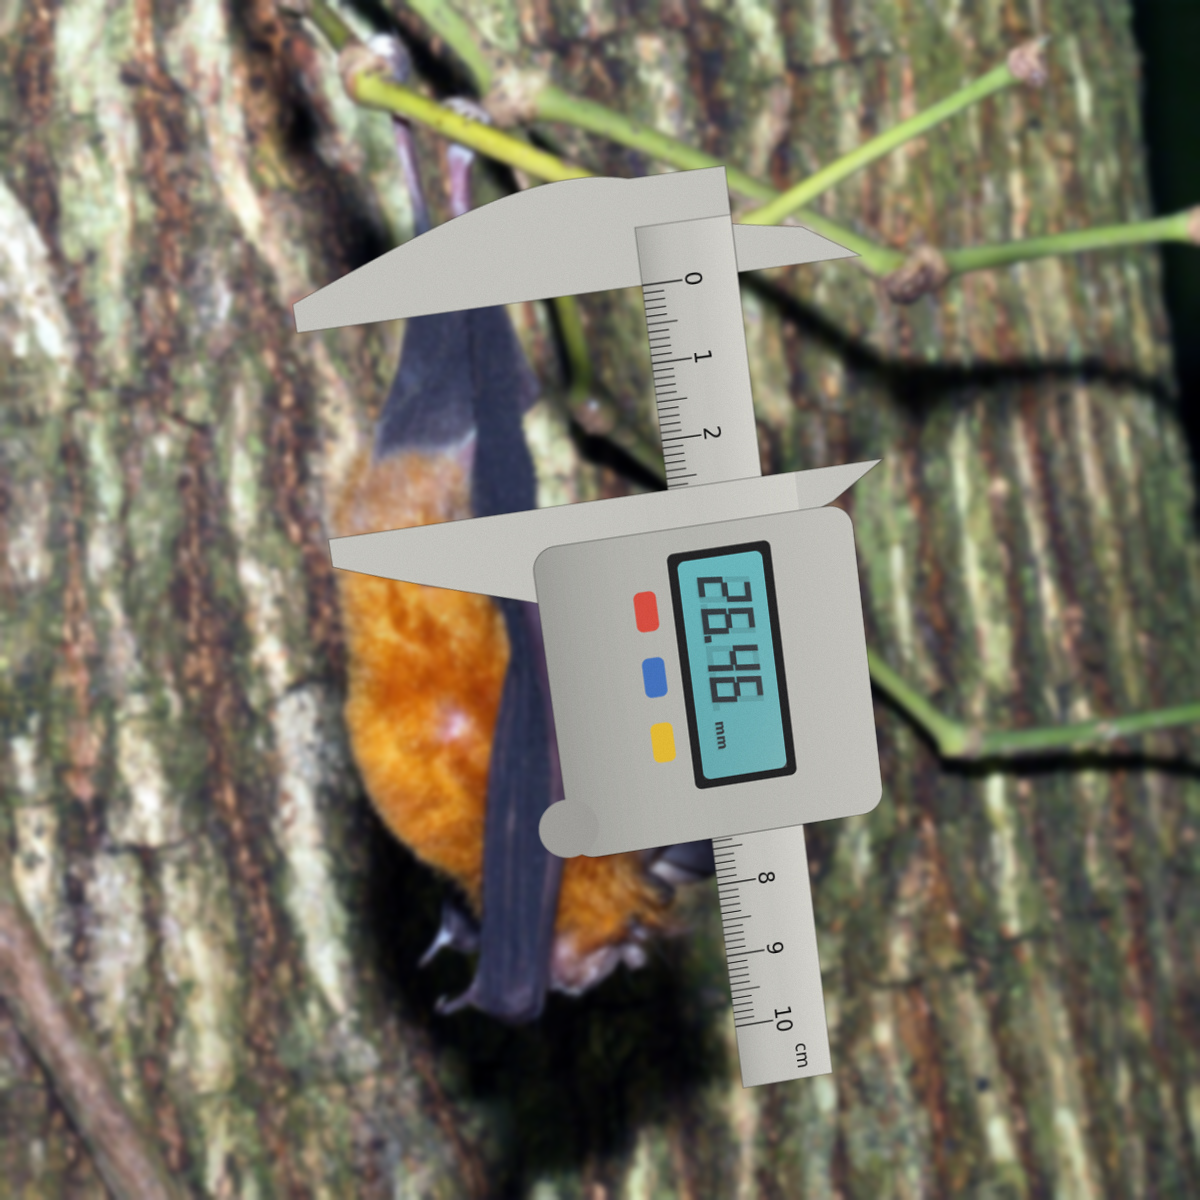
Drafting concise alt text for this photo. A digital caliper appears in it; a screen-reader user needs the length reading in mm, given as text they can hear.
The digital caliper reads 26.46 mm
